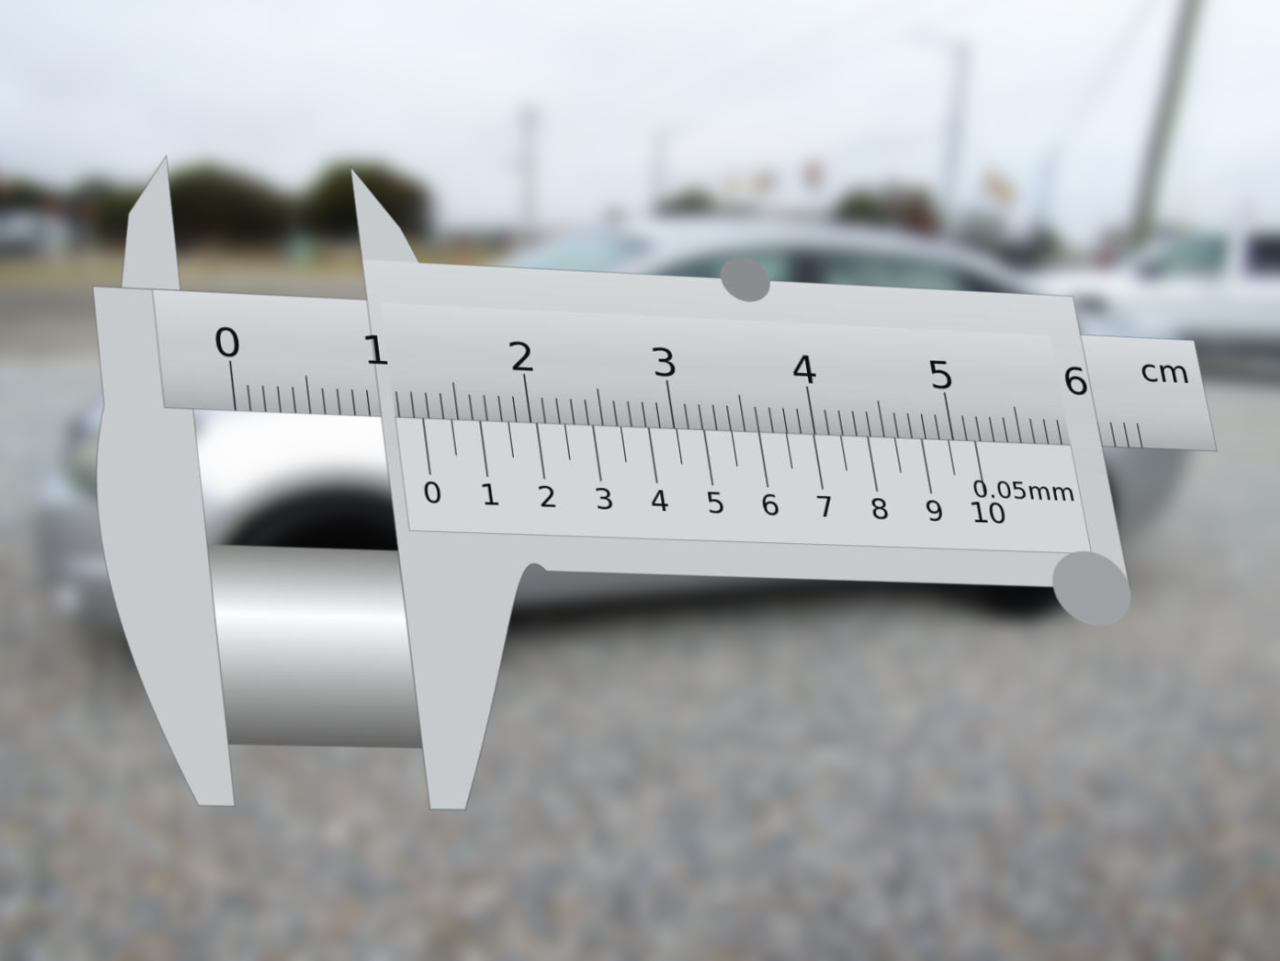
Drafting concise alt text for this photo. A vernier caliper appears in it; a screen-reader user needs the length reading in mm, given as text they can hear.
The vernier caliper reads 12.6 mm
